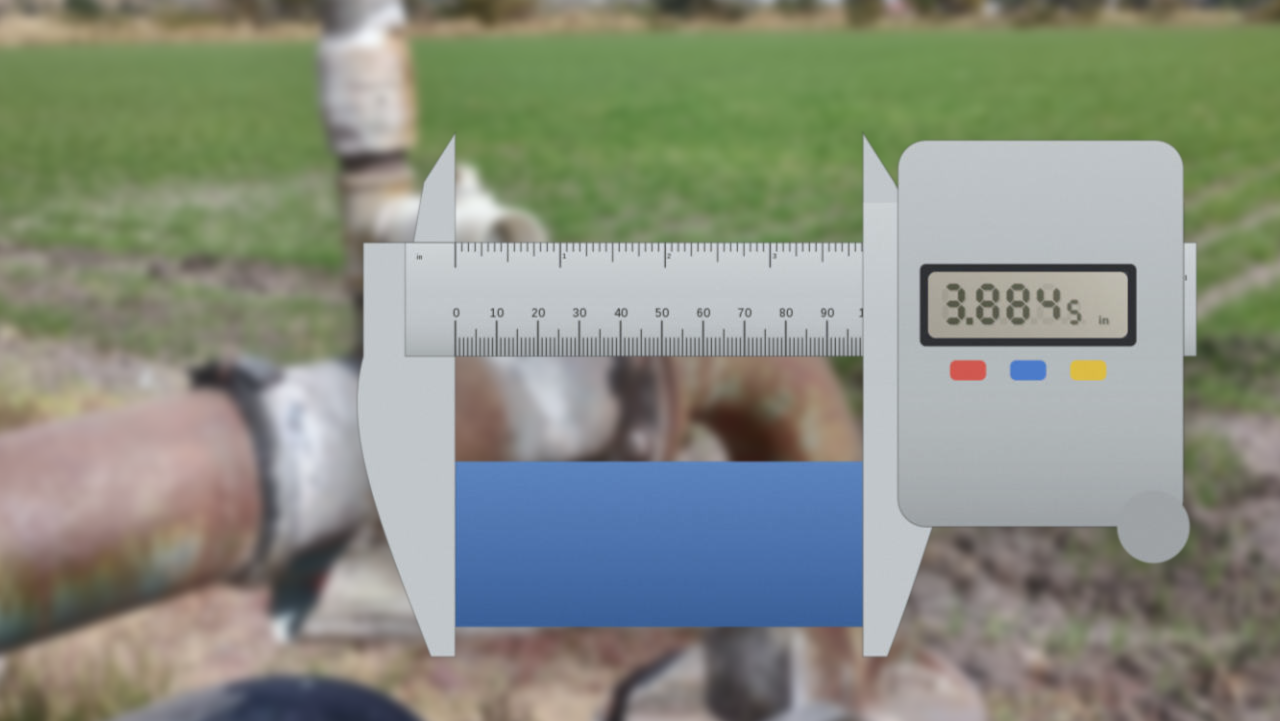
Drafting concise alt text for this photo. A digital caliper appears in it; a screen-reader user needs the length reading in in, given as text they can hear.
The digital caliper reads 3.8845 in
